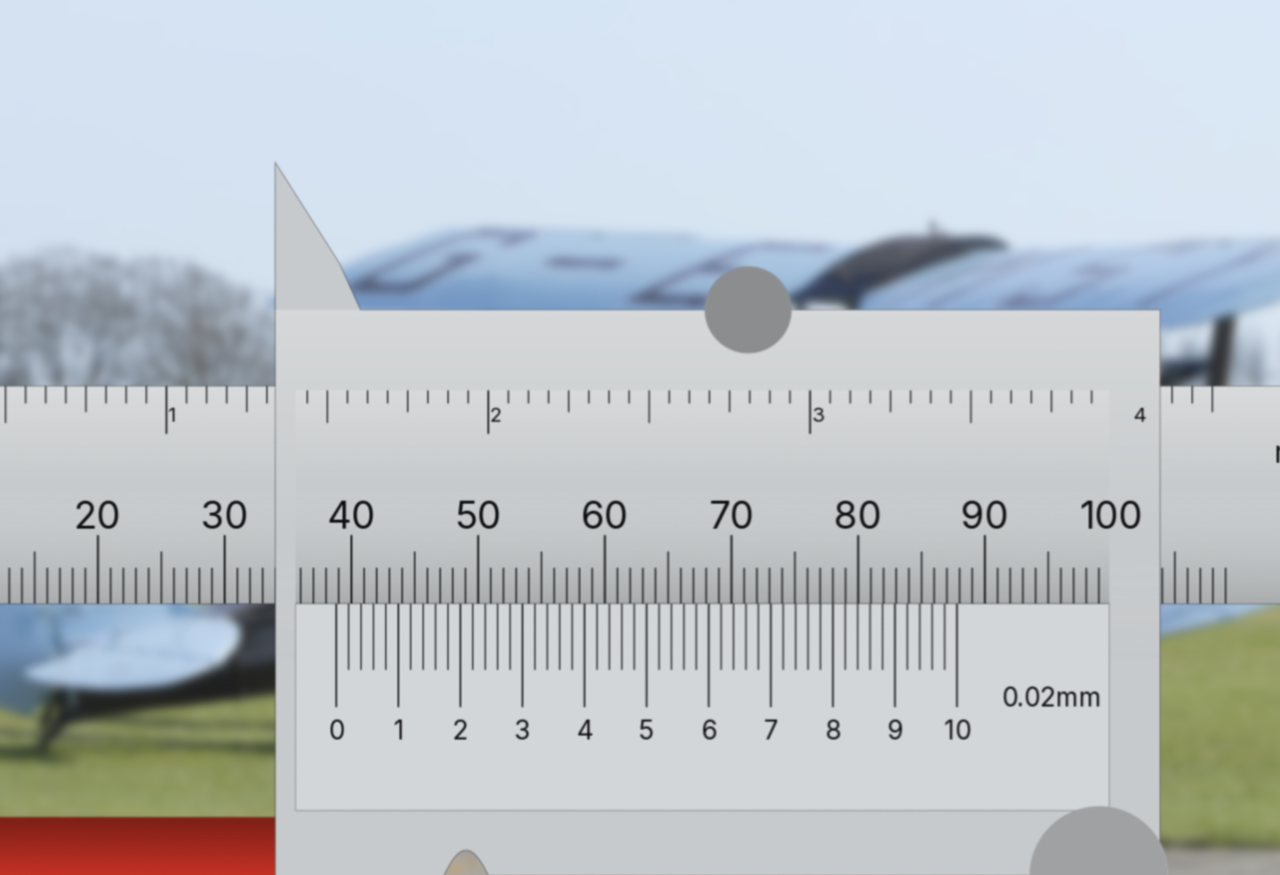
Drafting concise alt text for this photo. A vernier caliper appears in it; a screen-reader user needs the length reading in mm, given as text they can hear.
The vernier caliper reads 38.8 mm
